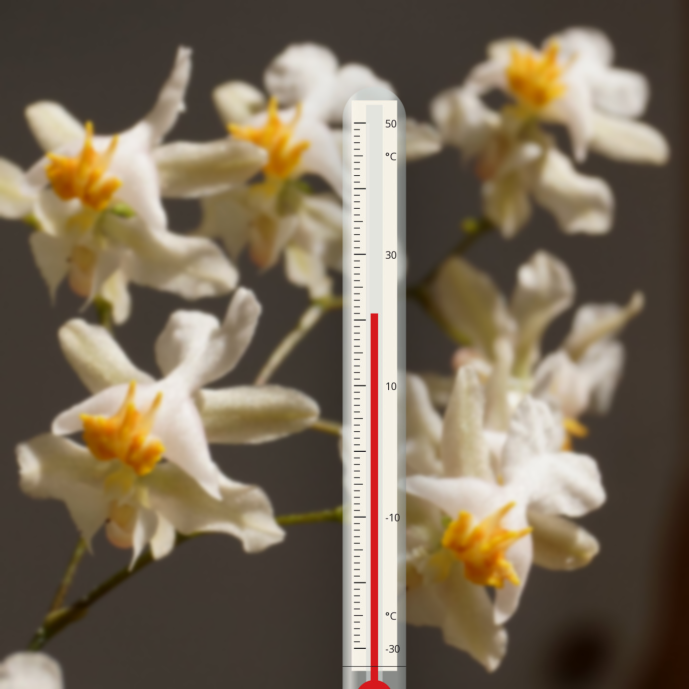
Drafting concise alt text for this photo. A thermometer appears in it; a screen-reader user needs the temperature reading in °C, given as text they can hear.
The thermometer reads 21 °C
